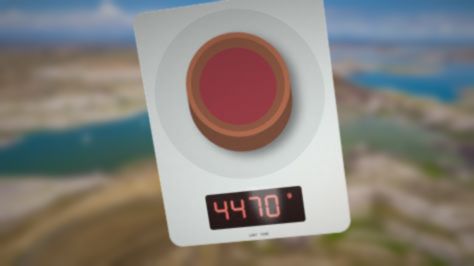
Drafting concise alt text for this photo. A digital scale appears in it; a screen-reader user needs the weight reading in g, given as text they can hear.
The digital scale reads 4470 g
